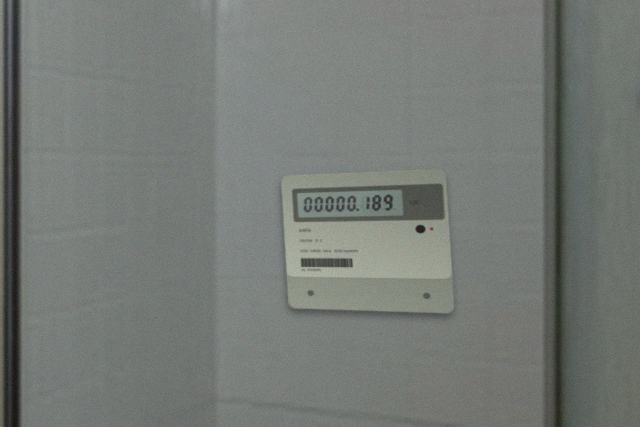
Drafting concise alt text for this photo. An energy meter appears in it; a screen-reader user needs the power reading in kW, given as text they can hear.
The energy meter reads 0.189 kW
